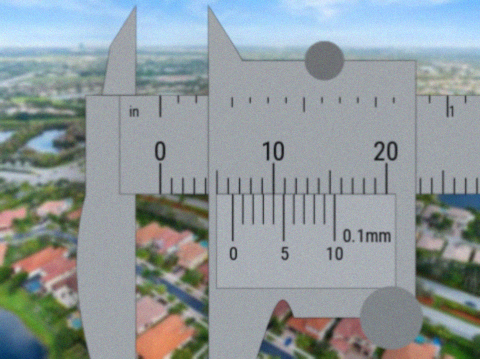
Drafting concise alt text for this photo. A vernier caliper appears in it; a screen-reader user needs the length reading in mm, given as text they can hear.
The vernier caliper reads 6.4 mm
